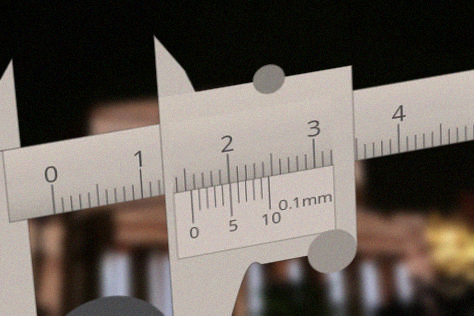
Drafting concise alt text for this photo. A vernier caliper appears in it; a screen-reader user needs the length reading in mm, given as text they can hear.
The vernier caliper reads 15.6 mm
